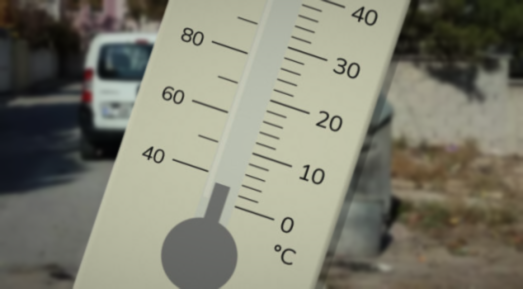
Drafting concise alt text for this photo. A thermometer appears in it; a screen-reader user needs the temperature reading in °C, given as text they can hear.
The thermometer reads 3 °C
